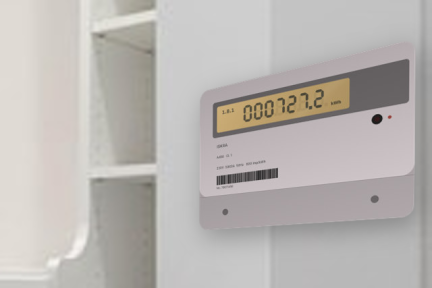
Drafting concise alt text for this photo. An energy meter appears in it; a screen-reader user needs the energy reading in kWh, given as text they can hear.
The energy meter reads 727.2 kWh
